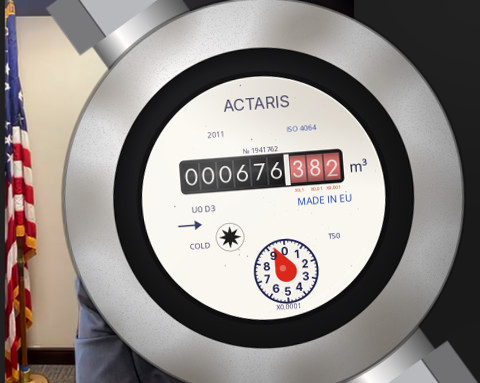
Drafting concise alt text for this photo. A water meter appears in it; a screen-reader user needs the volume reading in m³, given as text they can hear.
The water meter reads 676.3819 m³
